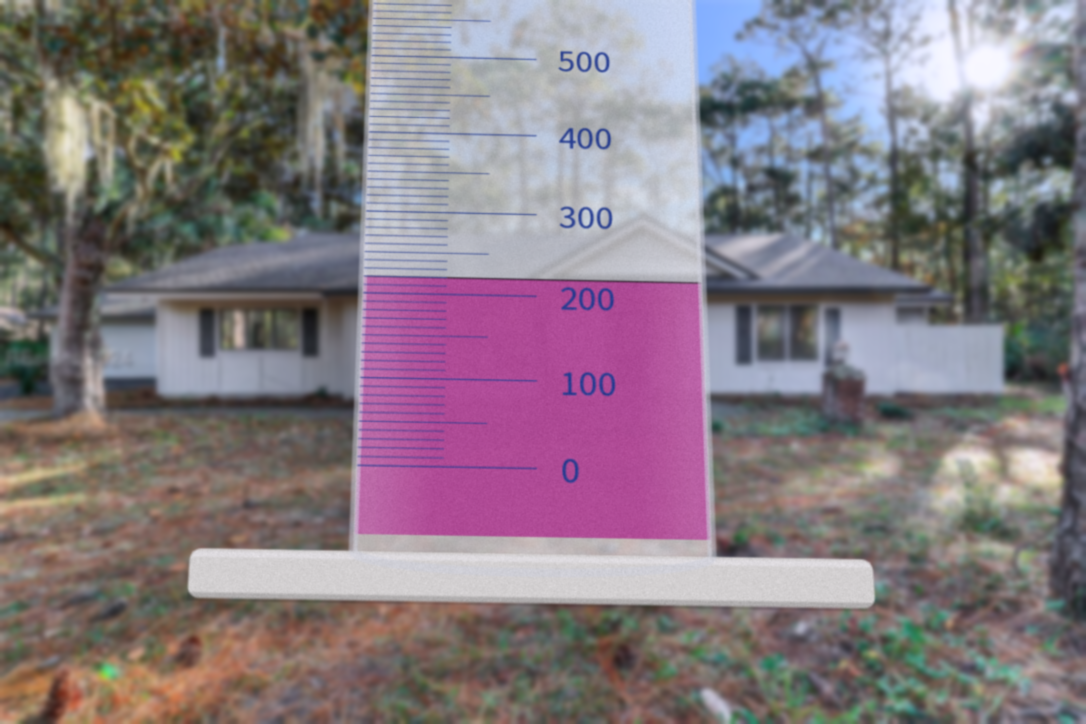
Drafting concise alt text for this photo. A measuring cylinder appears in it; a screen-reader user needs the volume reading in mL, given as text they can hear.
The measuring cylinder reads 220 mL
